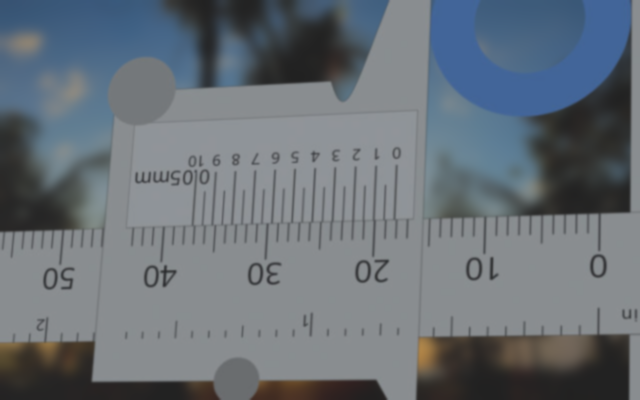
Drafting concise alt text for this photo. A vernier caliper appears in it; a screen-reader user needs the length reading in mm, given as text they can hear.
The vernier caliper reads 18.2 mm
